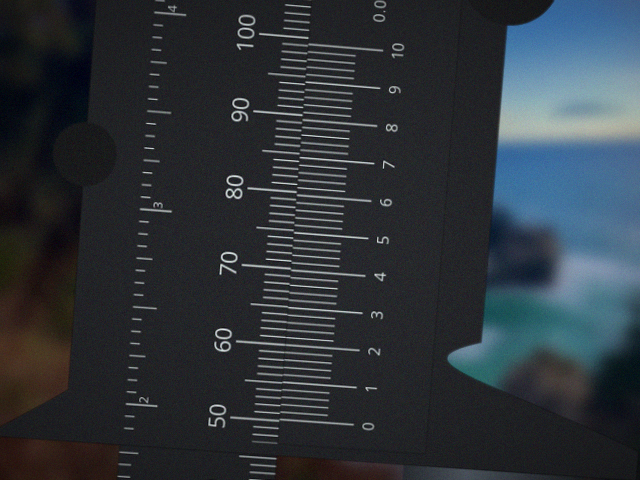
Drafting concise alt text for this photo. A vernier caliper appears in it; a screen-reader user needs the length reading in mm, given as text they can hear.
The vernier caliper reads 50.2 mm
